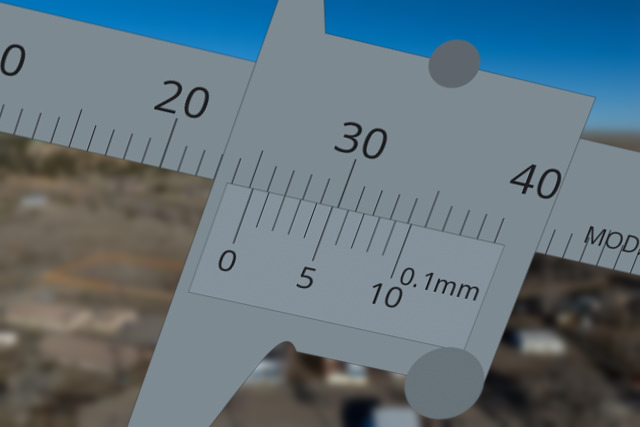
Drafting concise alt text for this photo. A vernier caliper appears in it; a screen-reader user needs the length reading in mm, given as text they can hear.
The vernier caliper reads 25.2 mm
